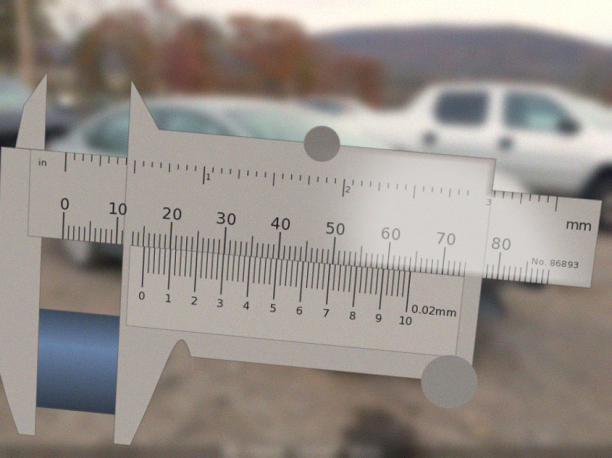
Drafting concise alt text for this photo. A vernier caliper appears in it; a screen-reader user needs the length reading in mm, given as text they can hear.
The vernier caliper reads 15.2 mm
